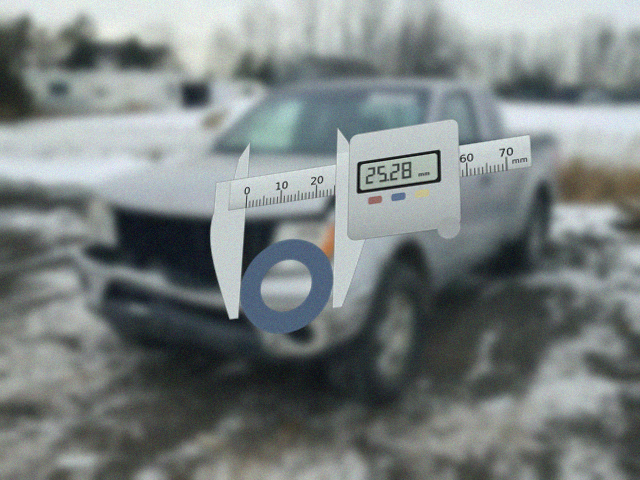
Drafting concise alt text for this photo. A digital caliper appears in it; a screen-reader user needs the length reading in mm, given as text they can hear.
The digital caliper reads 25.28 mm
